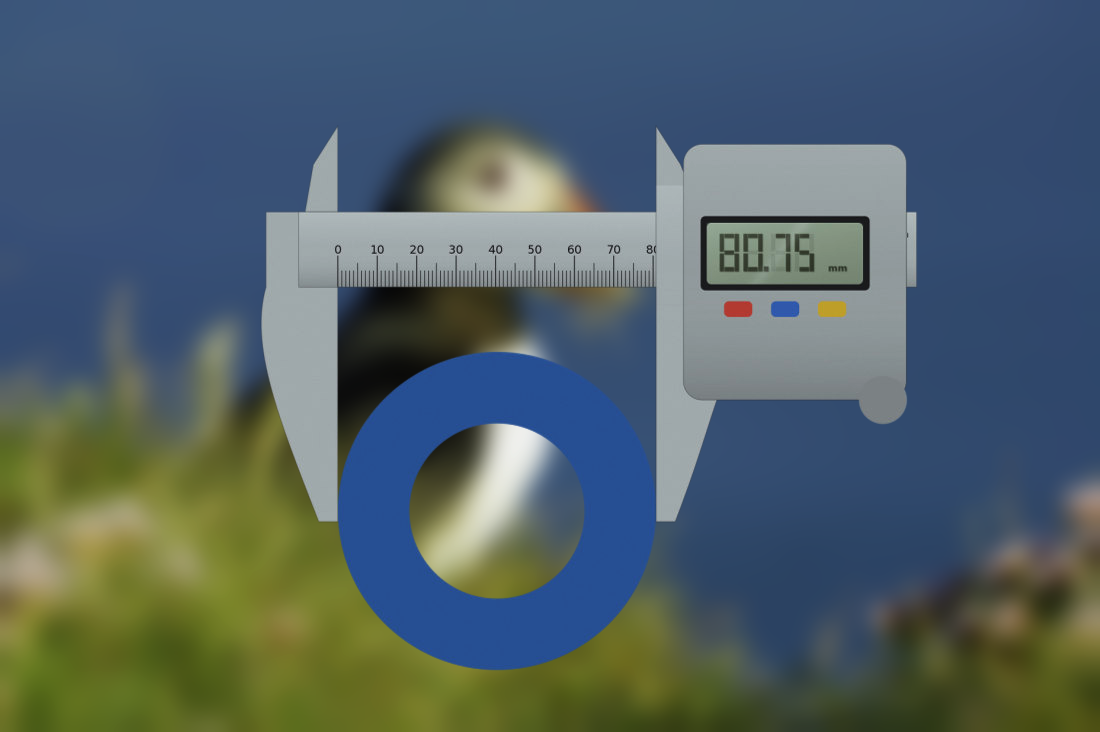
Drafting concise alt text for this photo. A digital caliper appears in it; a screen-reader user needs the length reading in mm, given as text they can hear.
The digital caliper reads 80.75 mm
